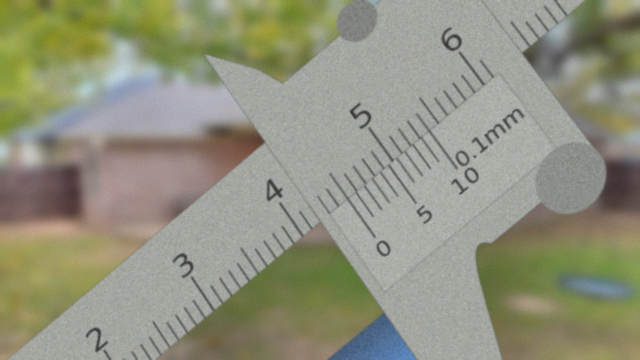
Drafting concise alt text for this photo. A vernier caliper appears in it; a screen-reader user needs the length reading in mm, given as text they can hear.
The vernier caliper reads 45.0 mm
